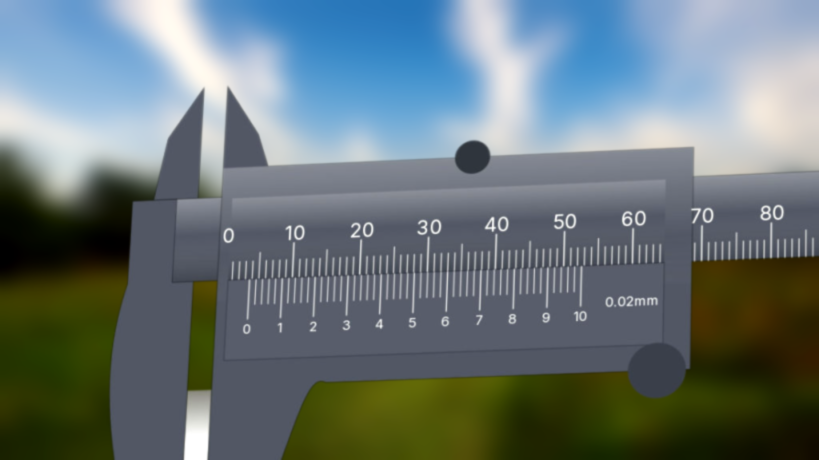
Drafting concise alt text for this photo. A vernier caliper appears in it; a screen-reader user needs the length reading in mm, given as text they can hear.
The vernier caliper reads 3.6 mm
